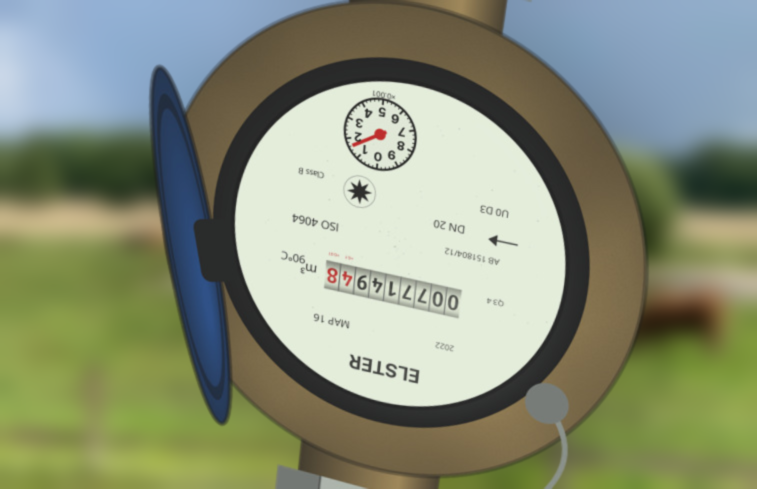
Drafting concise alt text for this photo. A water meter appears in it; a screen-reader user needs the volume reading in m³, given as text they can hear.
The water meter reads 77149.481 m³
